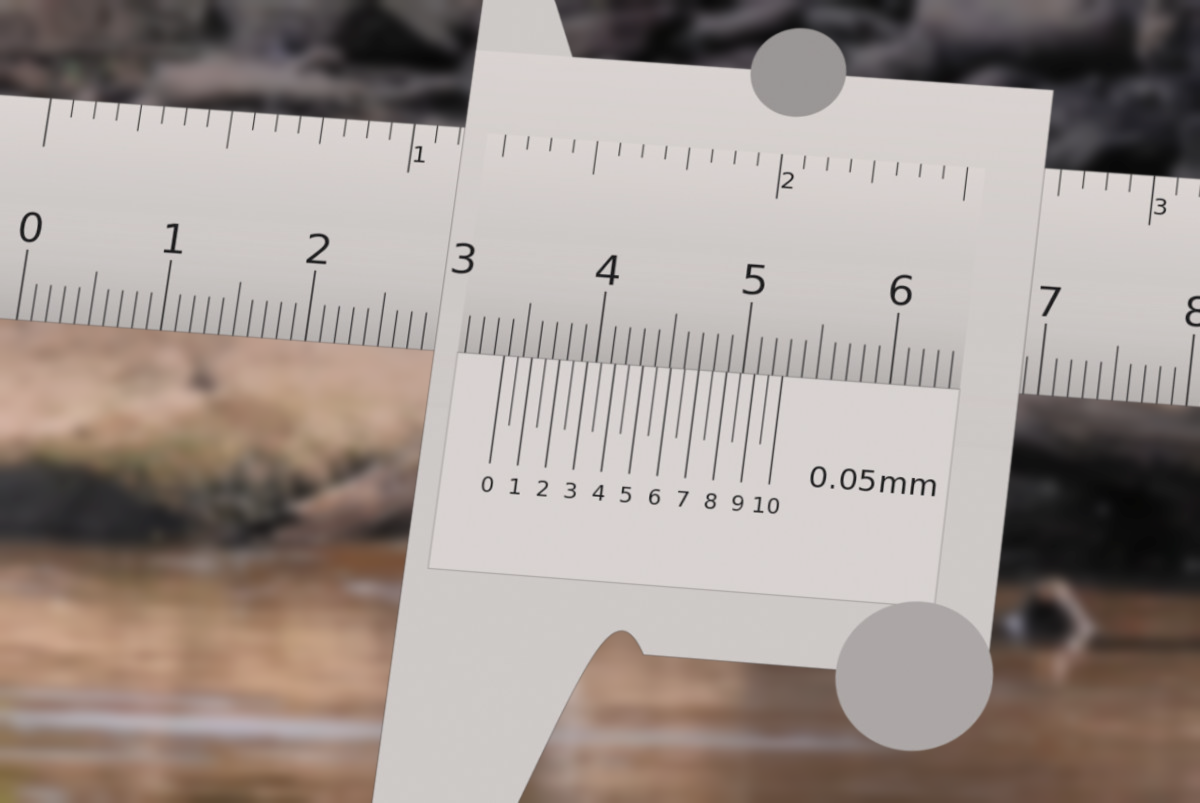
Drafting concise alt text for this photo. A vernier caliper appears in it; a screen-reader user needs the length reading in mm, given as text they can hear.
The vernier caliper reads 33.7 mm
